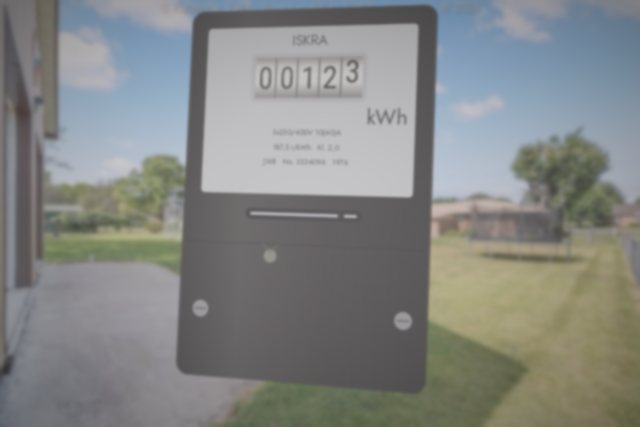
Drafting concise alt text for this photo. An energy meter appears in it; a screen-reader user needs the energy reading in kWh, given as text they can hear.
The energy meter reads 123 kWh
